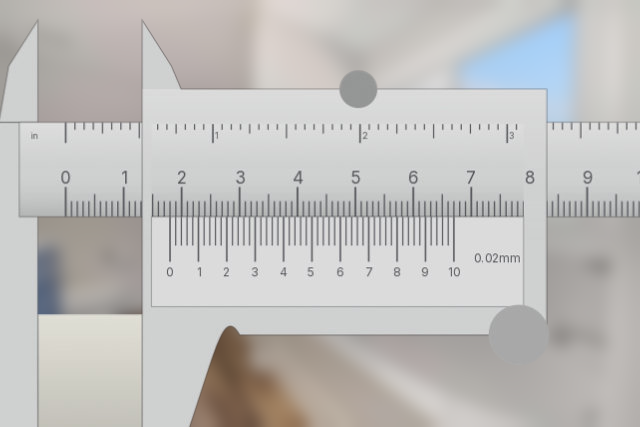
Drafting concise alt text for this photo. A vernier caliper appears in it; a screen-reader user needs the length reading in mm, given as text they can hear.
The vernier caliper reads 18.0 mm
